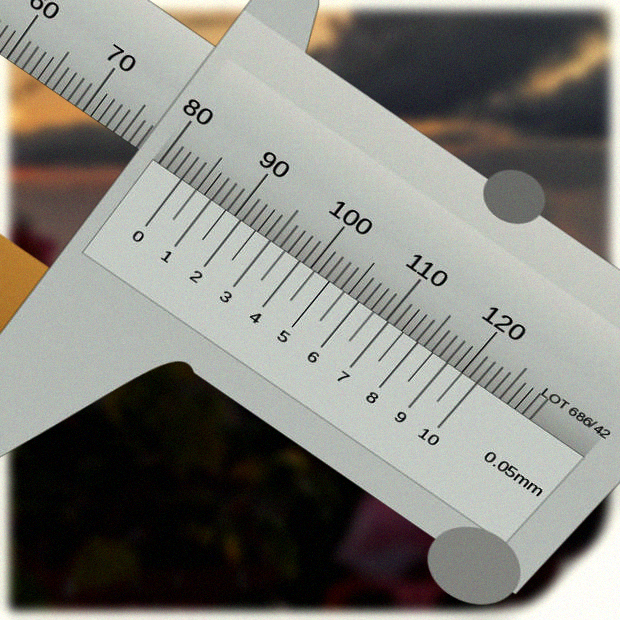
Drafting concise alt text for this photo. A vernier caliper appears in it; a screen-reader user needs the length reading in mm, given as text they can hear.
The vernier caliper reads 83.0 mm
